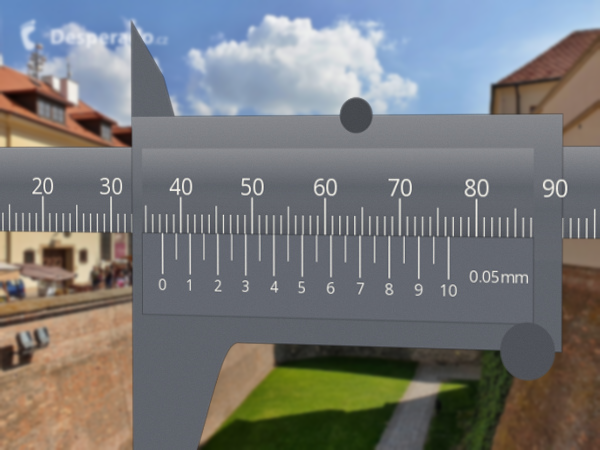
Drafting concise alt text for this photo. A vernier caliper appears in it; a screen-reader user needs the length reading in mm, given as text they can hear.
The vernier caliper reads 37.4 mm
